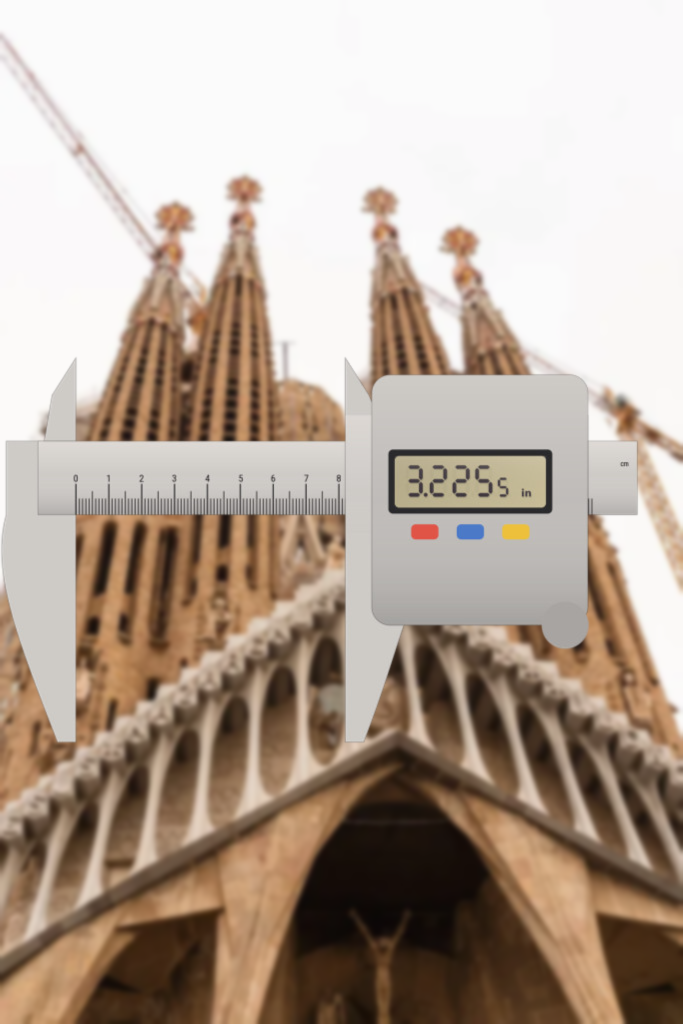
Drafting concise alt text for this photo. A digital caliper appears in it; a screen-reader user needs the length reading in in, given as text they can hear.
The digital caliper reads 3.2255 in
